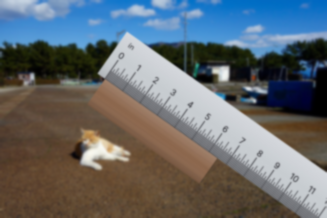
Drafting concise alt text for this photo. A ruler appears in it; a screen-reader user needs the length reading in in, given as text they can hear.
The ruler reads 6.5 in
